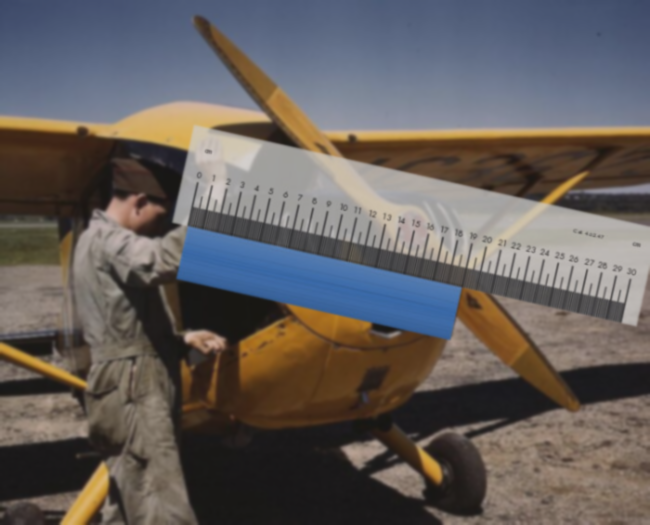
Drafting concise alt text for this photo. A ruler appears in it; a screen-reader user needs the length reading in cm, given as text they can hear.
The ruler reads 19 cm
